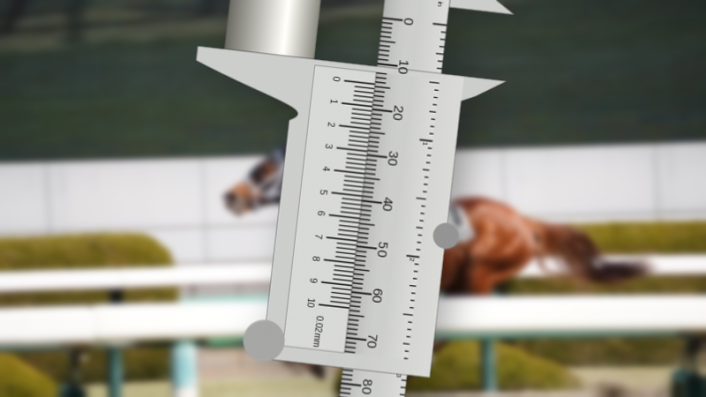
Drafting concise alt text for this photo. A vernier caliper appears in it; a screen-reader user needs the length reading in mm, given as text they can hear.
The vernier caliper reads 14.5 mm
